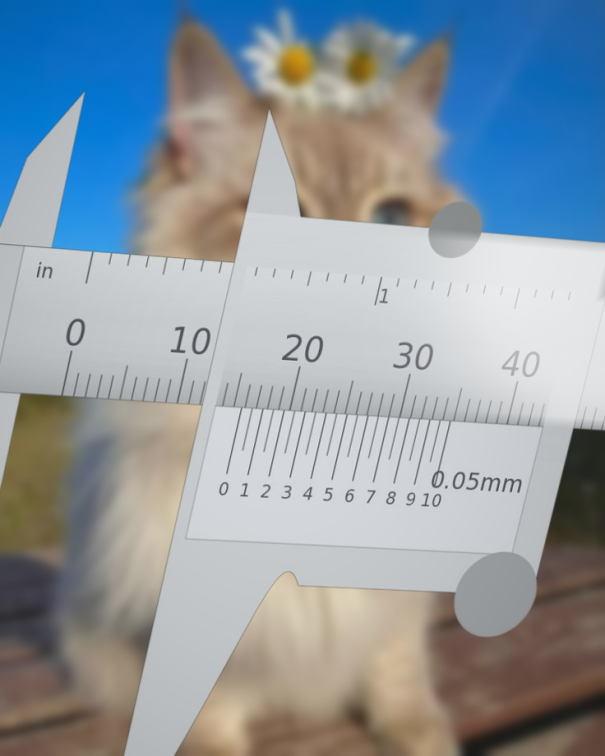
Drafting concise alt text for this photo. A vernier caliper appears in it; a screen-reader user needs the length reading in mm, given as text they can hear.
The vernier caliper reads 15.7 mm
